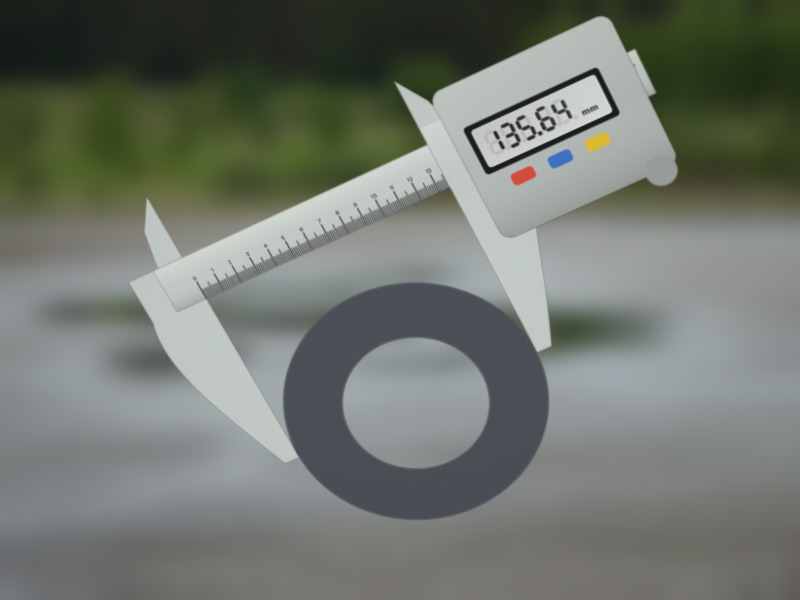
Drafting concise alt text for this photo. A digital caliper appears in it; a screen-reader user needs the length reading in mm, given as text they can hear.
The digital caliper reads 135.64 mm
